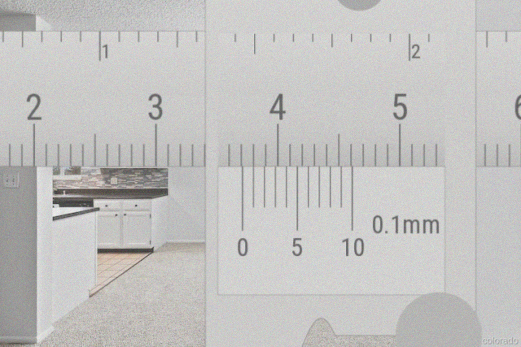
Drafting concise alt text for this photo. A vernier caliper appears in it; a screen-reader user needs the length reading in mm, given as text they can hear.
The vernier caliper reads 37.1 mm
